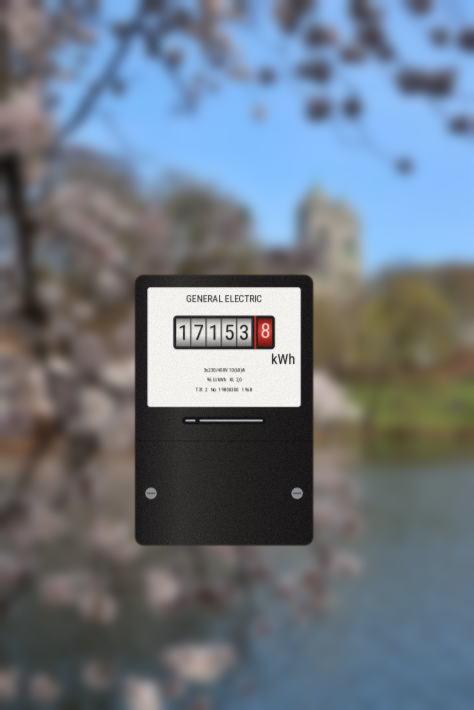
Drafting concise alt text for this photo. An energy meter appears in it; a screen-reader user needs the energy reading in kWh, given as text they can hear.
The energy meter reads 17153.8 kWh
